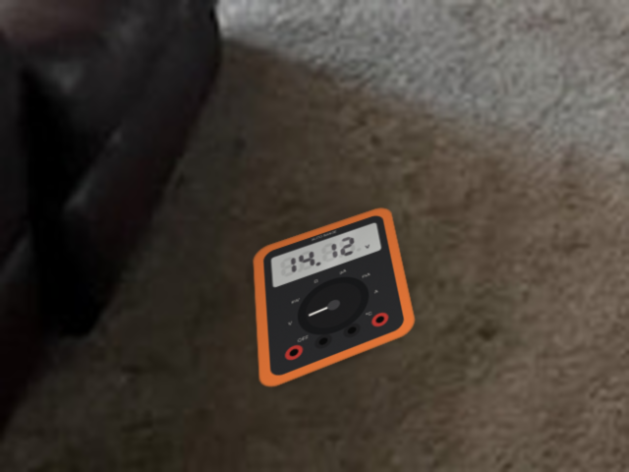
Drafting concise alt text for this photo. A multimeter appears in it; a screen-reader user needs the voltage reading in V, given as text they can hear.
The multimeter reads 14.12 V
